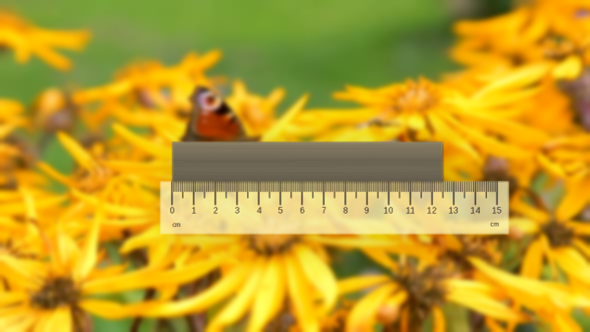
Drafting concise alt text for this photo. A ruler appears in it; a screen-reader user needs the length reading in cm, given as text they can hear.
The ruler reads 12.5 cm
